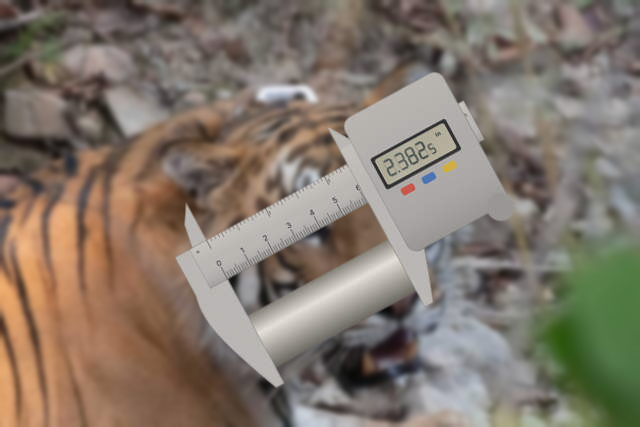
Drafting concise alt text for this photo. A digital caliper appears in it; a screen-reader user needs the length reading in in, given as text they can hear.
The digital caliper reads 2.3825 in
